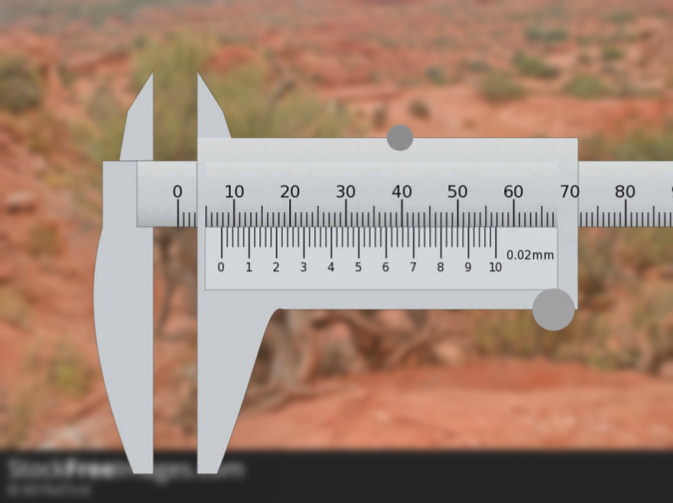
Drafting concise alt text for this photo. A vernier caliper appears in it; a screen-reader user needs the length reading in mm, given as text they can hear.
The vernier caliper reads 7.8 mm
